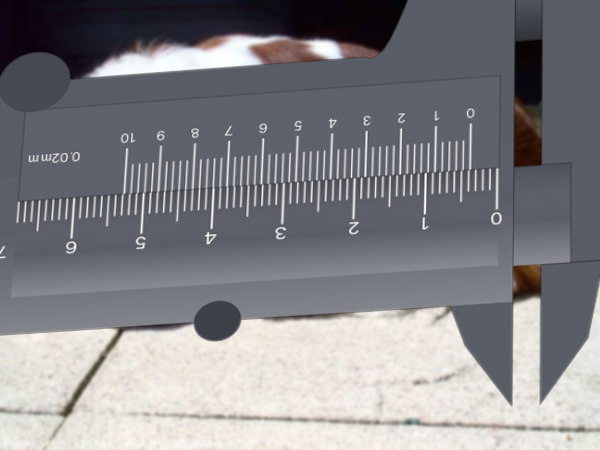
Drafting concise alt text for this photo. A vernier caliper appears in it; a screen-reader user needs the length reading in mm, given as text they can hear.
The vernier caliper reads 3.8 mm
